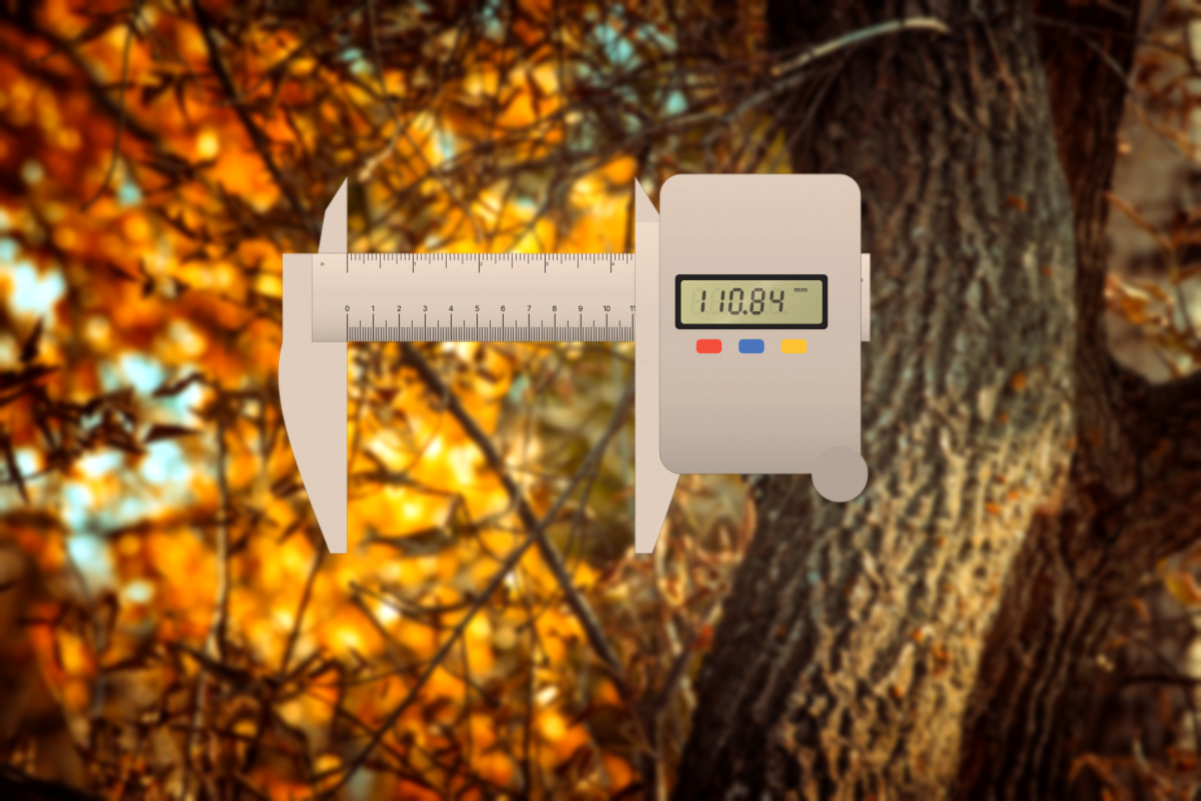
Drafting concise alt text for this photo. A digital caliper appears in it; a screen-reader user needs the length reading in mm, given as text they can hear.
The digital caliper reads 110.84 mm
